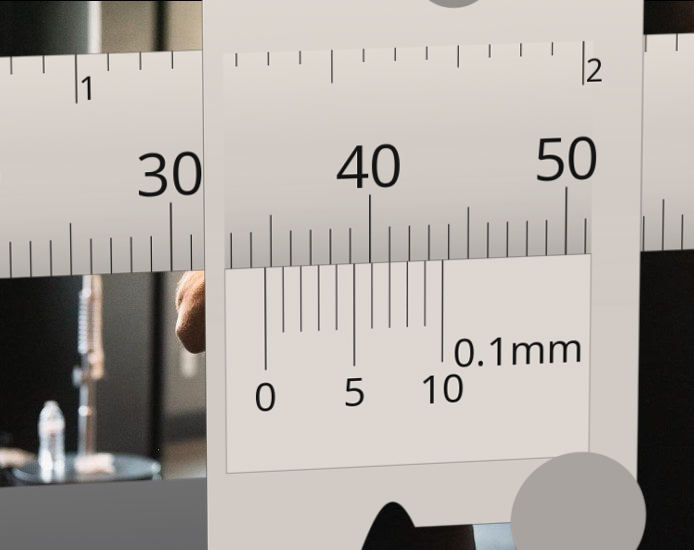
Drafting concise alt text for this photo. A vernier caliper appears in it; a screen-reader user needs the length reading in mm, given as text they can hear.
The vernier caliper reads 34.7 mm
